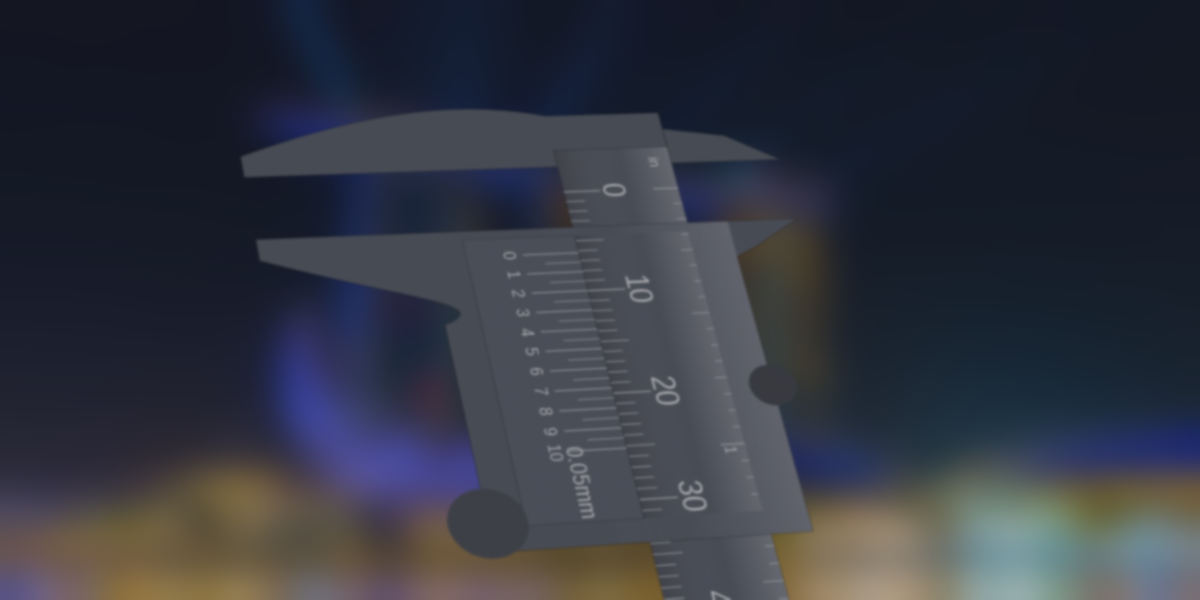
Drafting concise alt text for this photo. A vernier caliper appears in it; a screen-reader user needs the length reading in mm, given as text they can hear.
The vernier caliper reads 6.2 mm
